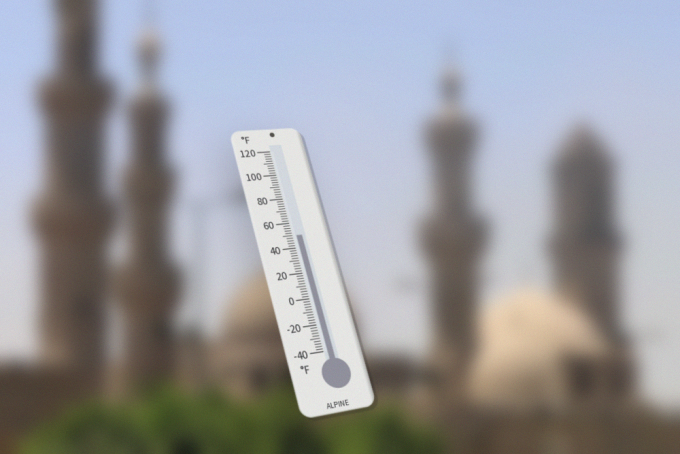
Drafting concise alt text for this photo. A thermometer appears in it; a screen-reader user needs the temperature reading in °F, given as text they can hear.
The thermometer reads 50 °F
